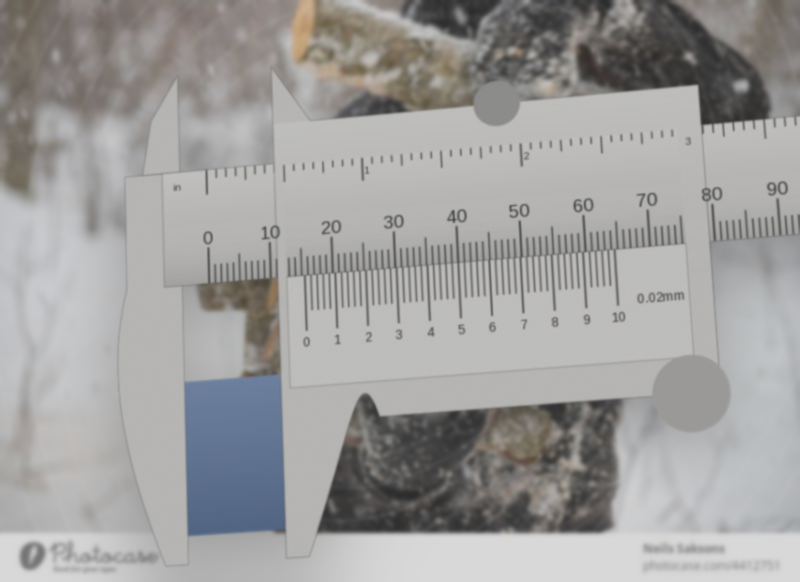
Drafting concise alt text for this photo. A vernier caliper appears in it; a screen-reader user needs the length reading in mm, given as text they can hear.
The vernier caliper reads 15.5 mm
